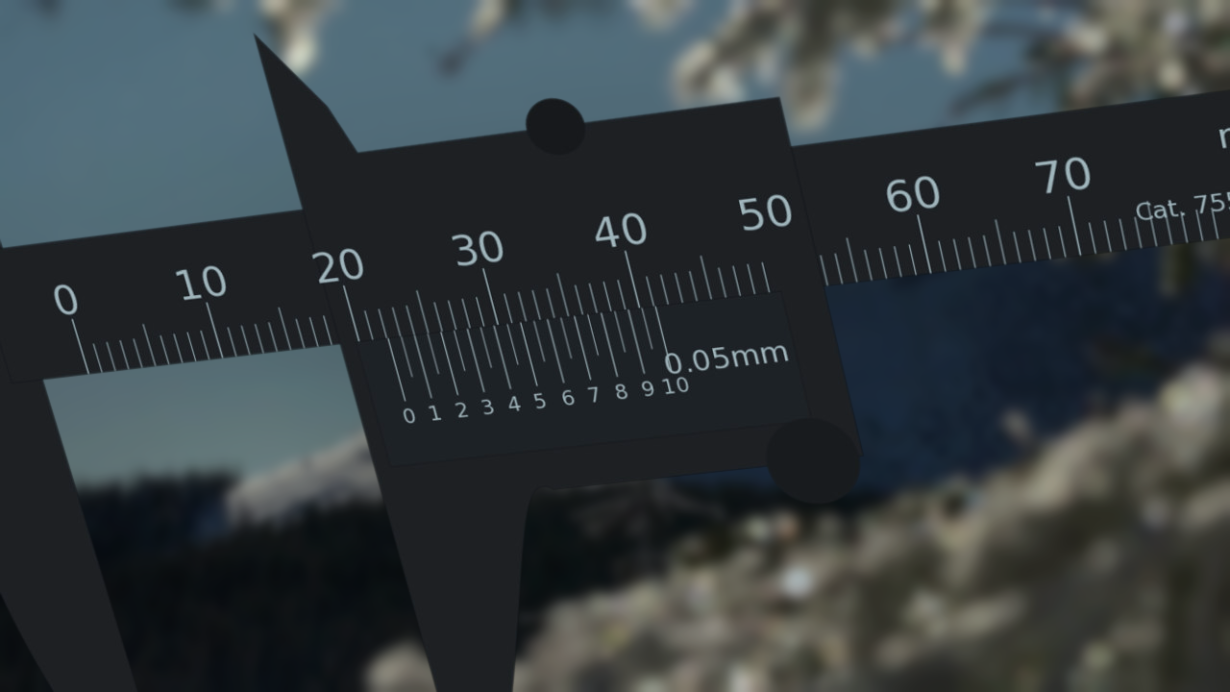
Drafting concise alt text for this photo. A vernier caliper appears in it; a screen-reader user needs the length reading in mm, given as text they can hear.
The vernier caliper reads 22.1 mm
